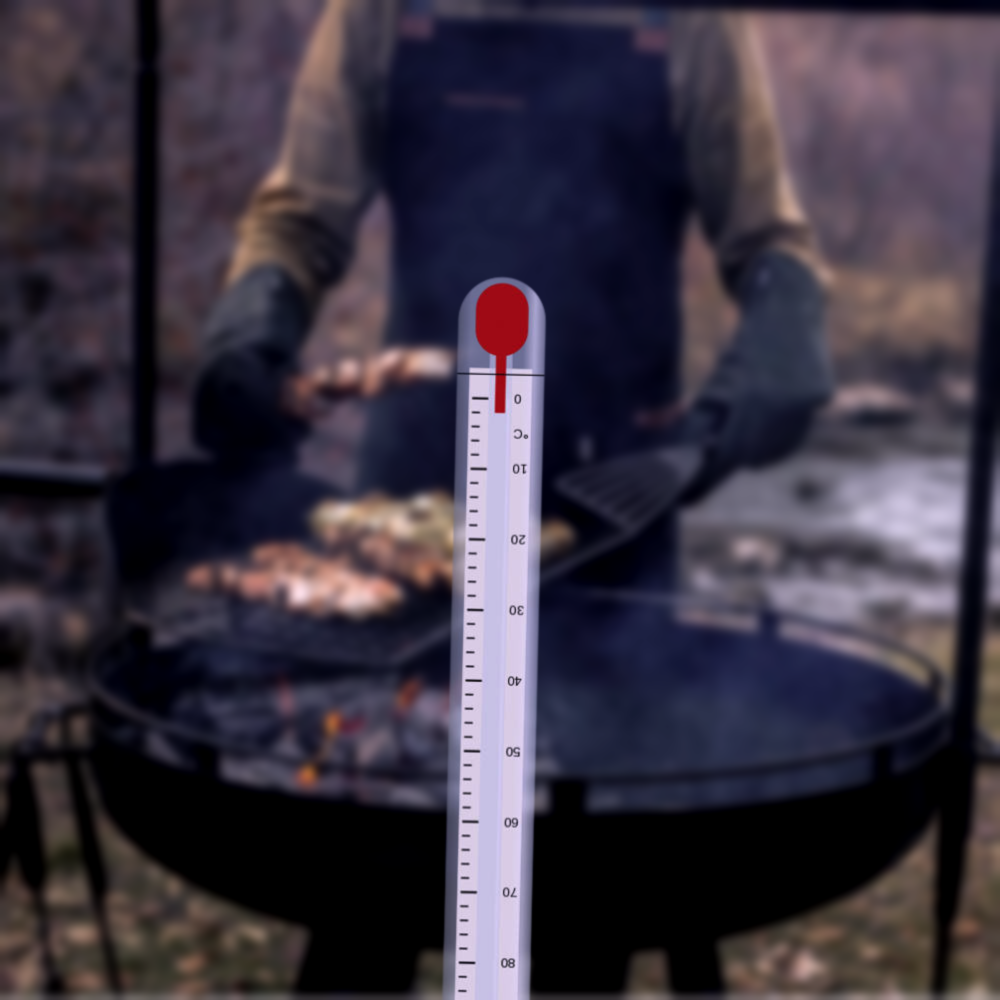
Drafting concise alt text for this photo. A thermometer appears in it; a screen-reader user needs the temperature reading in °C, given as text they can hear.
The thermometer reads 2 °C
